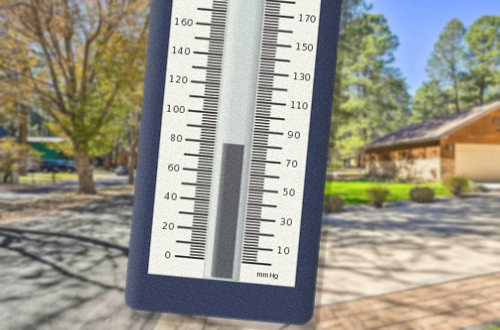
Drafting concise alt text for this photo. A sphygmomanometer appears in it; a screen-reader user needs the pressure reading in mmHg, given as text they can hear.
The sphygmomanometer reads 80 mmHg
